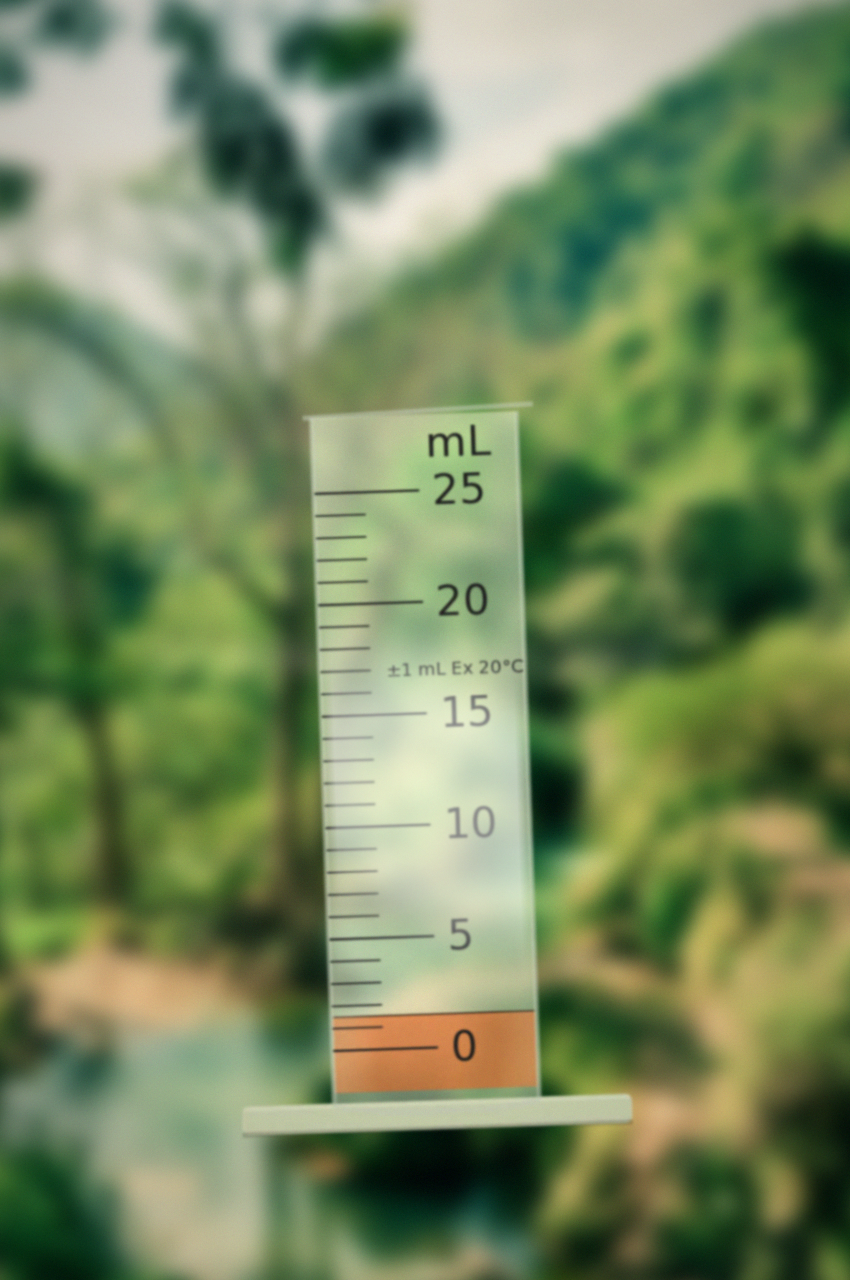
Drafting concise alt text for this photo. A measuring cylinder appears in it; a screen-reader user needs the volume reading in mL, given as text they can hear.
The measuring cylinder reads 1.5 mL
